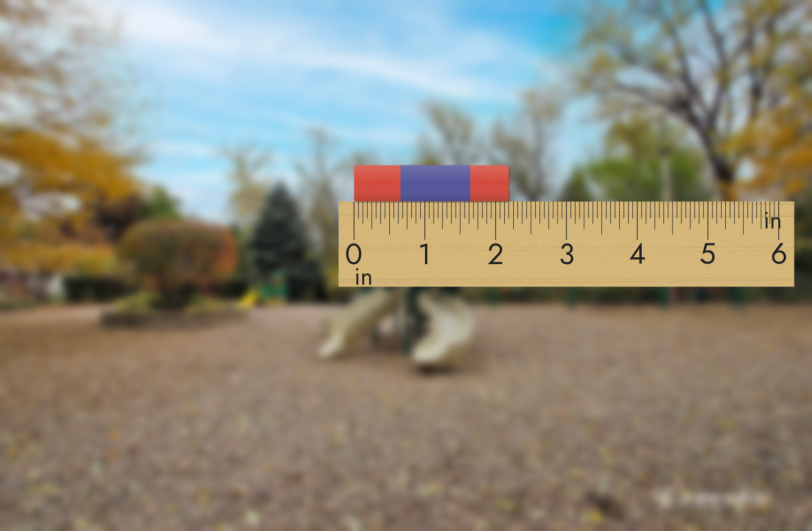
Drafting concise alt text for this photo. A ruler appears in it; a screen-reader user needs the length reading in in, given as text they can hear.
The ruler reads 2.1875 in
